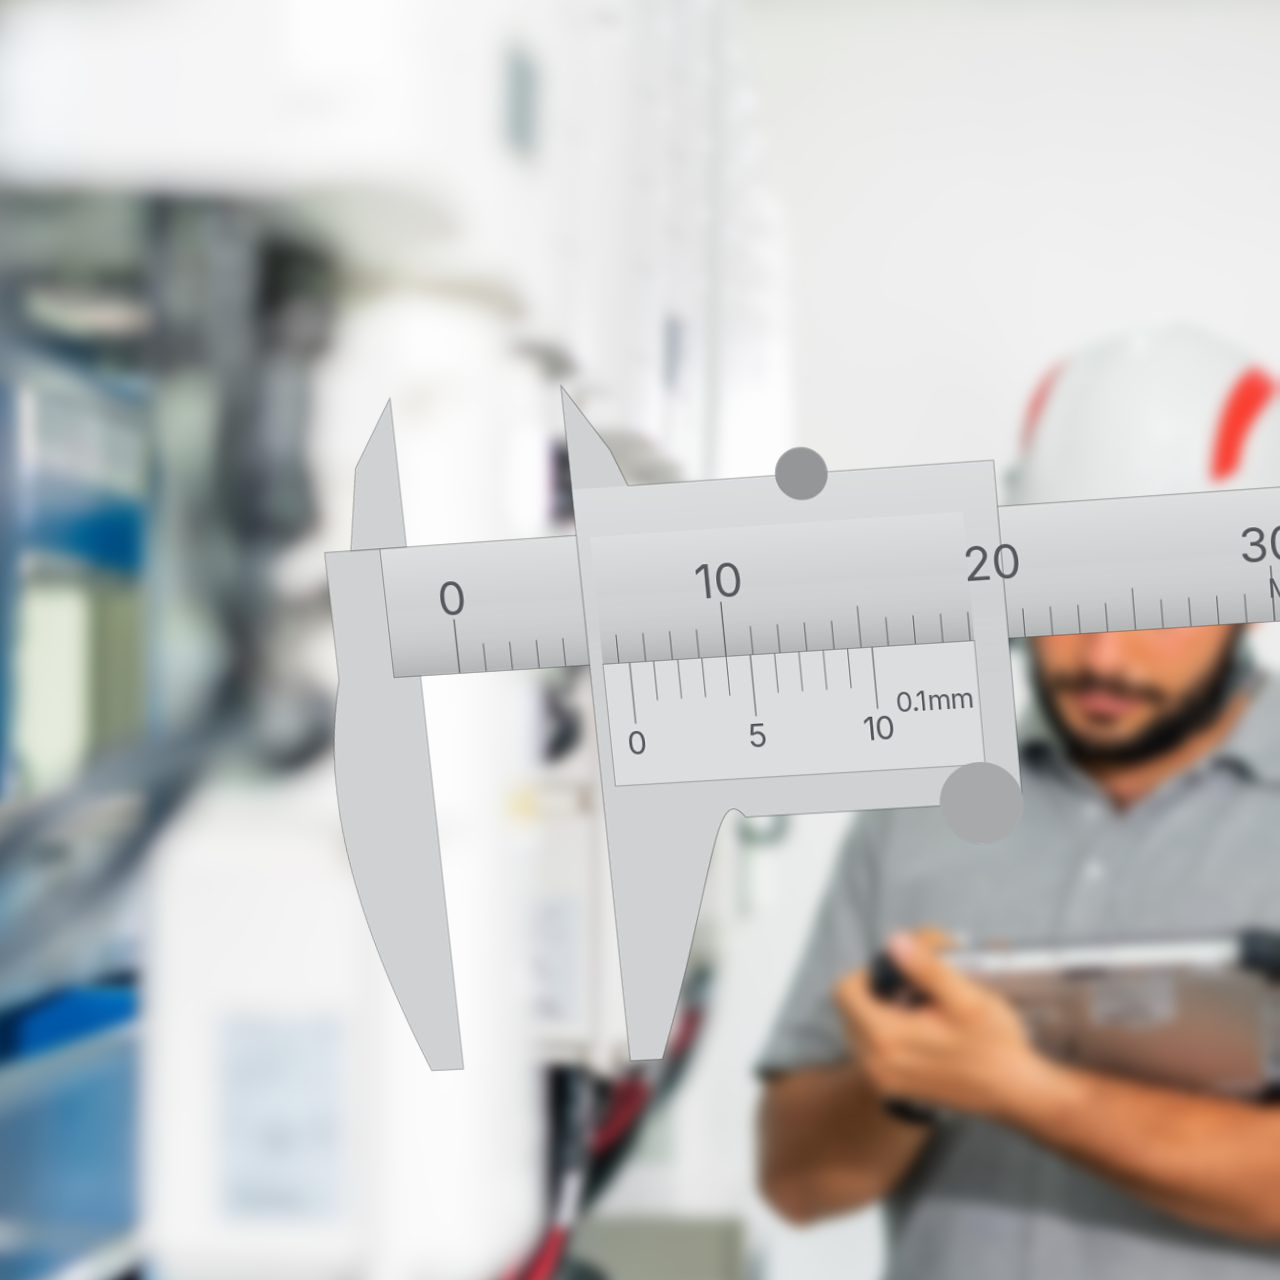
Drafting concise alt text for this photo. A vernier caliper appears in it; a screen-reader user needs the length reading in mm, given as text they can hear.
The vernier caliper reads 6.4 mm
